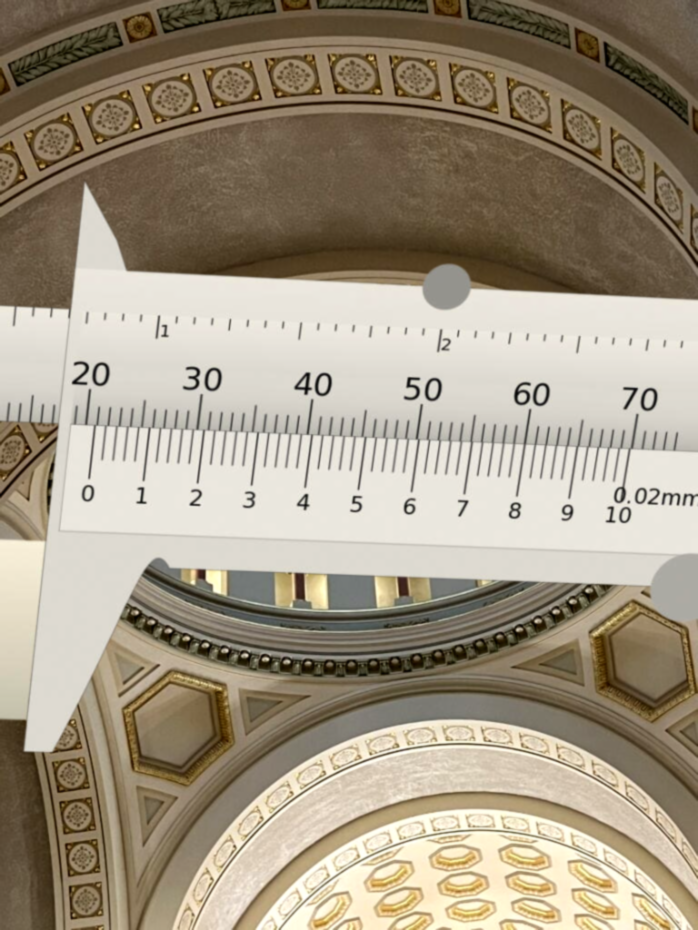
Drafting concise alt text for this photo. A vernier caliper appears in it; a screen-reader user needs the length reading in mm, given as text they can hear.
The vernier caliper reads 20.8 mm
